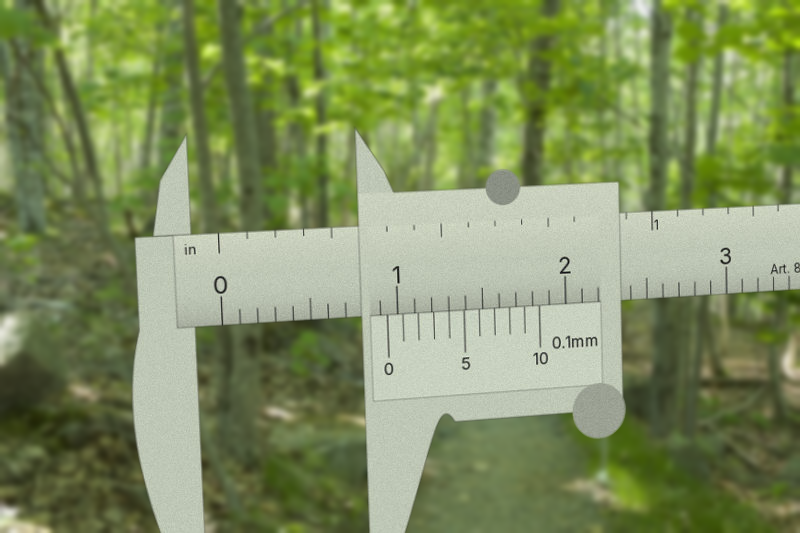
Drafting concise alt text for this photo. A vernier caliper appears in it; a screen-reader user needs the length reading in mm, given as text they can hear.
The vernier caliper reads 9.4 mm
